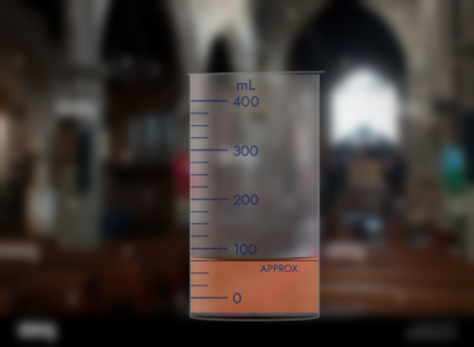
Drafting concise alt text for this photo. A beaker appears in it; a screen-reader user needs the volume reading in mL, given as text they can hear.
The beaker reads 75 mL
